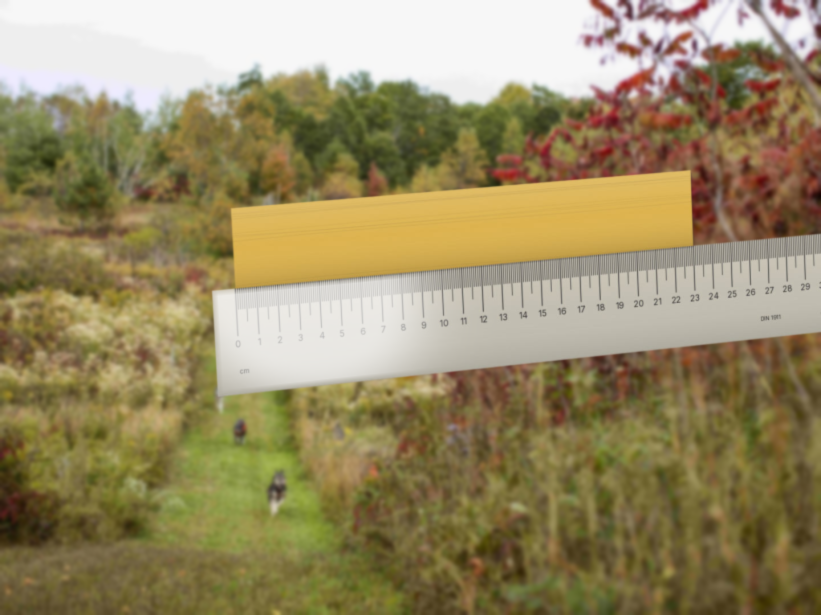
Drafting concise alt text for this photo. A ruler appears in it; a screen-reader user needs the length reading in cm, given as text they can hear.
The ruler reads 23 cm
